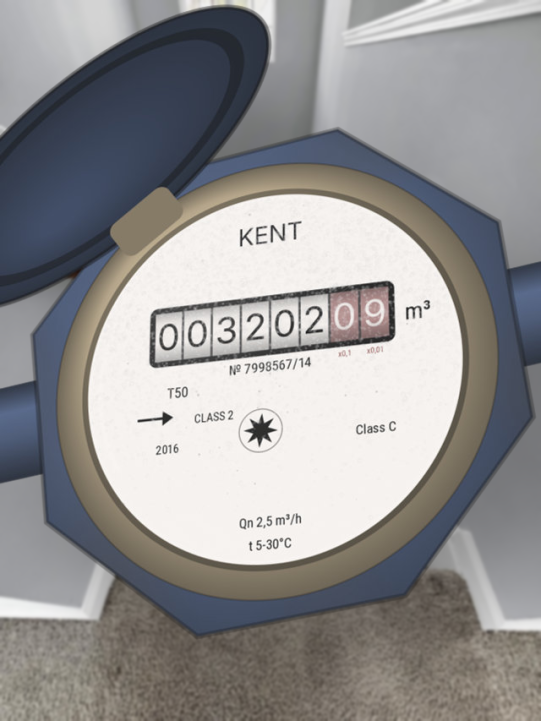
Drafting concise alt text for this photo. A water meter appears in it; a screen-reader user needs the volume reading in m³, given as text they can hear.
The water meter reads 3202.09 m³
